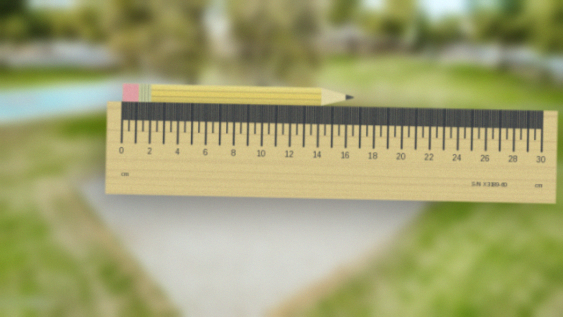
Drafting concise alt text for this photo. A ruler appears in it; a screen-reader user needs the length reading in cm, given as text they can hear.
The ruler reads 16.5 cm
